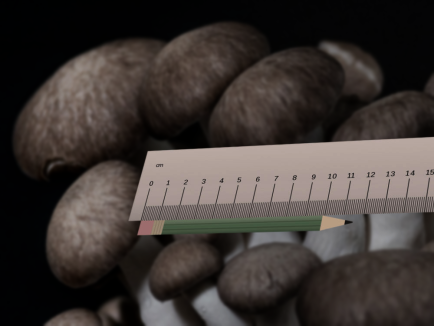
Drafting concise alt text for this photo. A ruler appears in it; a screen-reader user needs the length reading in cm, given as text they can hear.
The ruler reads 11.5 cm
